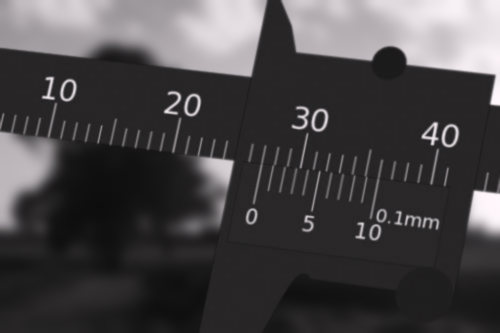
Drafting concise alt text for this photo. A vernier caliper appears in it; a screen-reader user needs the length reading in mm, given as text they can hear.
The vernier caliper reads 27.0 mm
